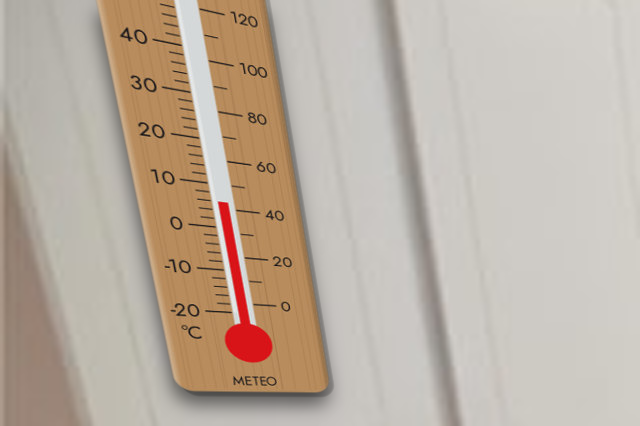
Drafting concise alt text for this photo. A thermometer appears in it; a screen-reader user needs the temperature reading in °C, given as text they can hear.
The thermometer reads 6 °C
